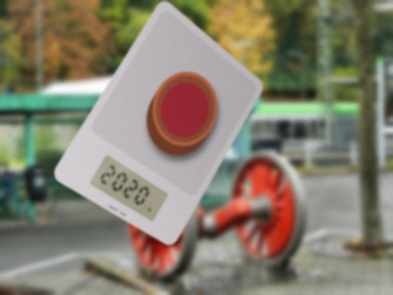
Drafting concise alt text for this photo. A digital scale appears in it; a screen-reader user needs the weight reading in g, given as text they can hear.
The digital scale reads 2020 g
